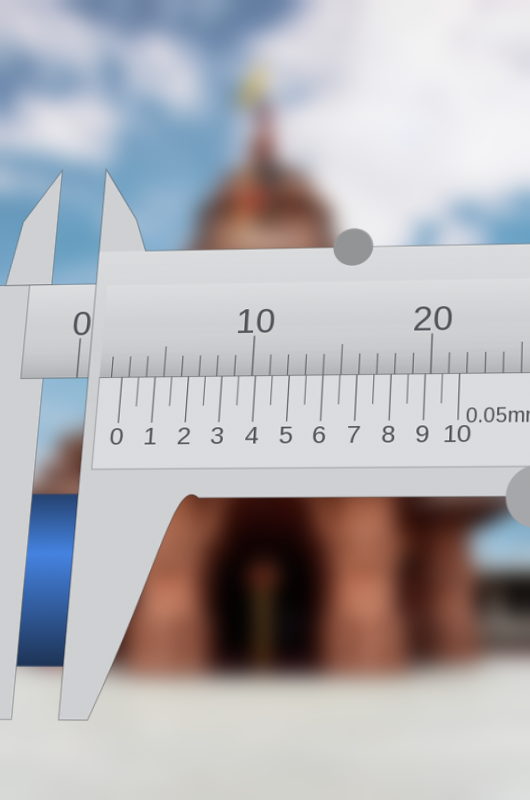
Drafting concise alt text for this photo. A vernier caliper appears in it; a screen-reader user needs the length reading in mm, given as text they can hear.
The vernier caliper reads 2.6 mm
